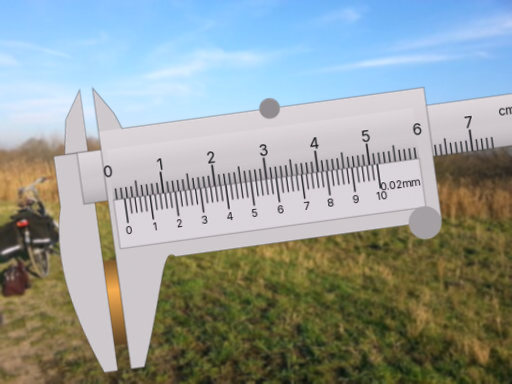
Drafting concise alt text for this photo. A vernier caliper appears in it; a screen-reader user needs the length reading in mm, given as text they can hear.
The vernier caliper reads 2.5 mm
